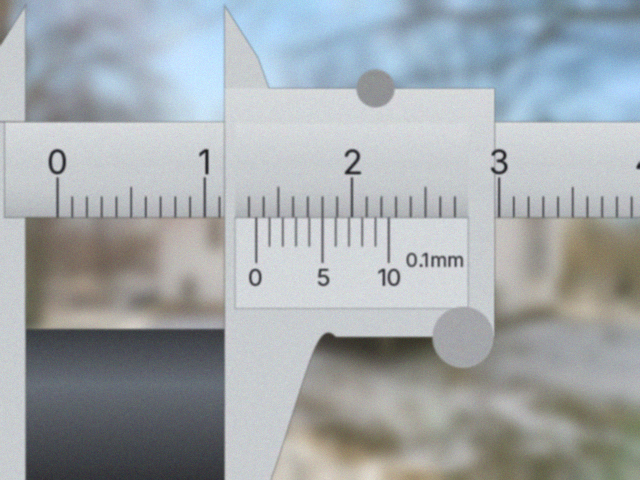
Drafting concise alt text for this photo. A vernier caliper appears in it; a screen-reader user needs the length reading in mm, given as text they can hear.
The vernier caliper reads 13.5 mm
